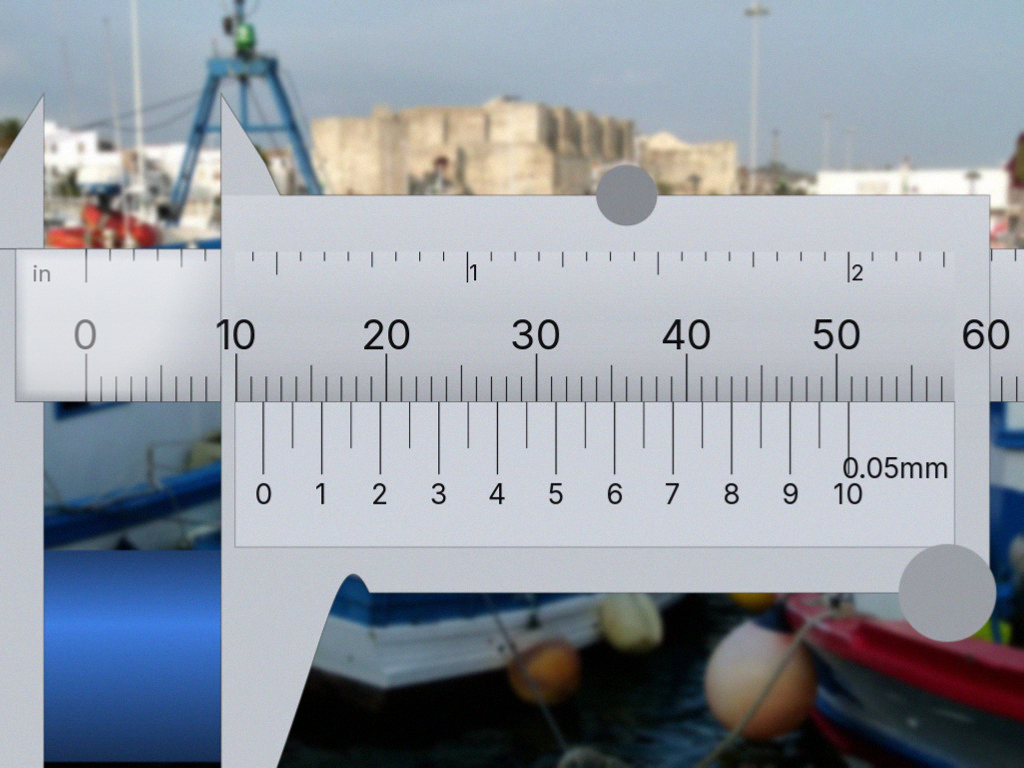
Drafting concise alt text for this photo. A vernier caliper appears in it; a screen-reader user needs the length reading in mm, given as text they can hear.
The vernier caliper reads 11.8 mm
